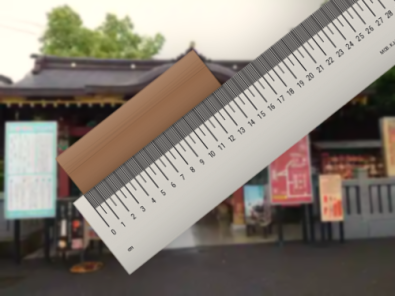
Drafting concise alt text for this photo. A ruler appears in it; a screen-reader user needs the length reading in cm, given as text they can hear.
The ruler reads 14 cm
